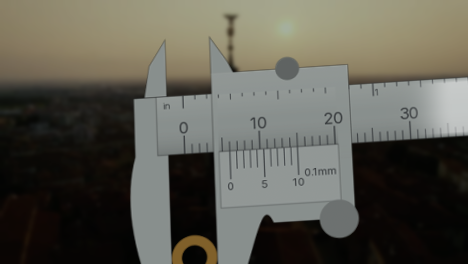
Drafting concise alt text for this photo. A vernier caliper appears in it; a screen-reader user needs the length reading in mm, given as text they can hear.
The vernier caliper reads 6.0 mm
